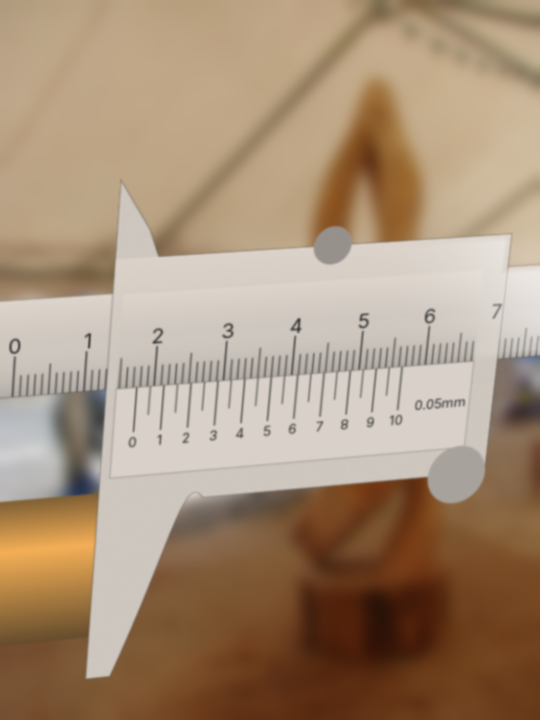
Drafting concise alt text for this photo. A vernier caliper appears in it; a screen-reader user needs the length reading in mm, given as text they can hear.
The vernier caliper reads 17.5 mm
